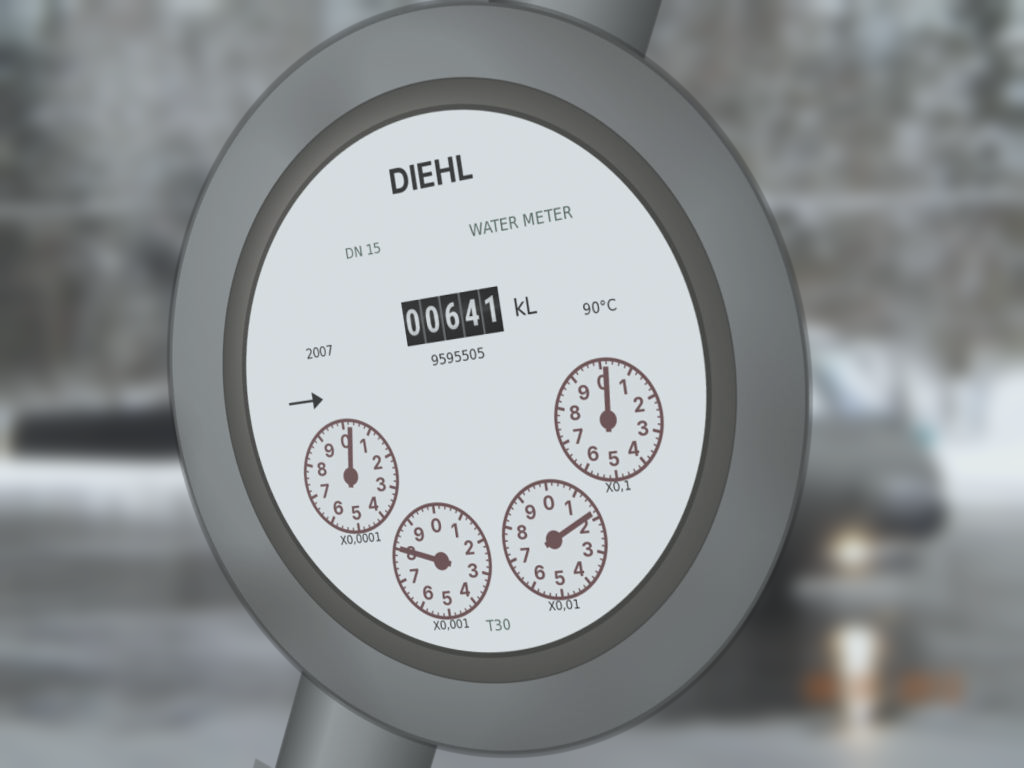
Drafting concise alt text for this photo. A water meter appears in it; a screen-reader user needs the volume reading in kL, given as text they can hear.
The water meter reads 641.0180 kL
